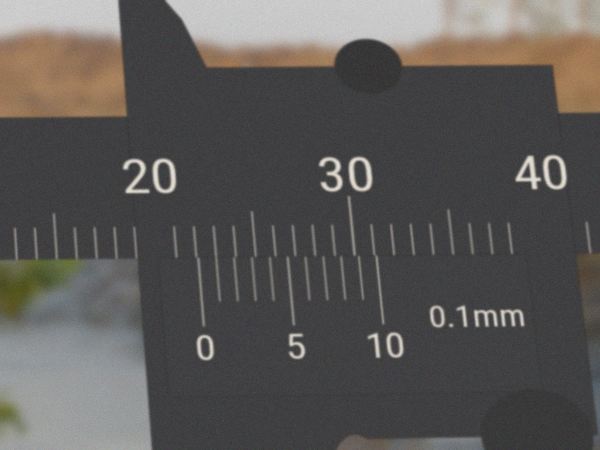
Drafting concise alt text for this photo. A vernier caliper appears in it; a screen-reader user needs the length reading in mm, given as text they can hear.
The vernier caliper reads 22.1 mm
